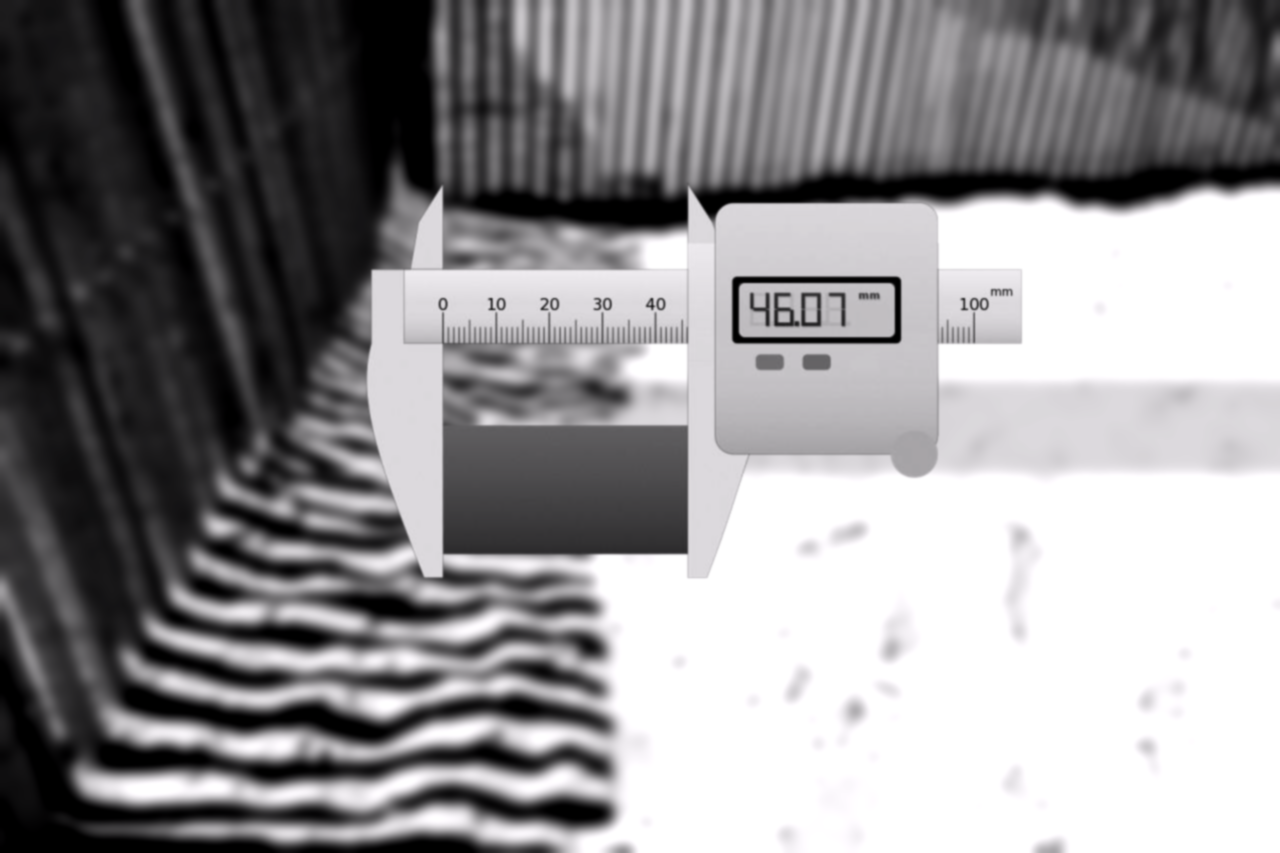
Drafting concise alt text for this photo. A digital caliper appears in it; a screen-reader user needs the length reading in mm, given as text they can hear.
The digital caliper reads 46.07 mm
